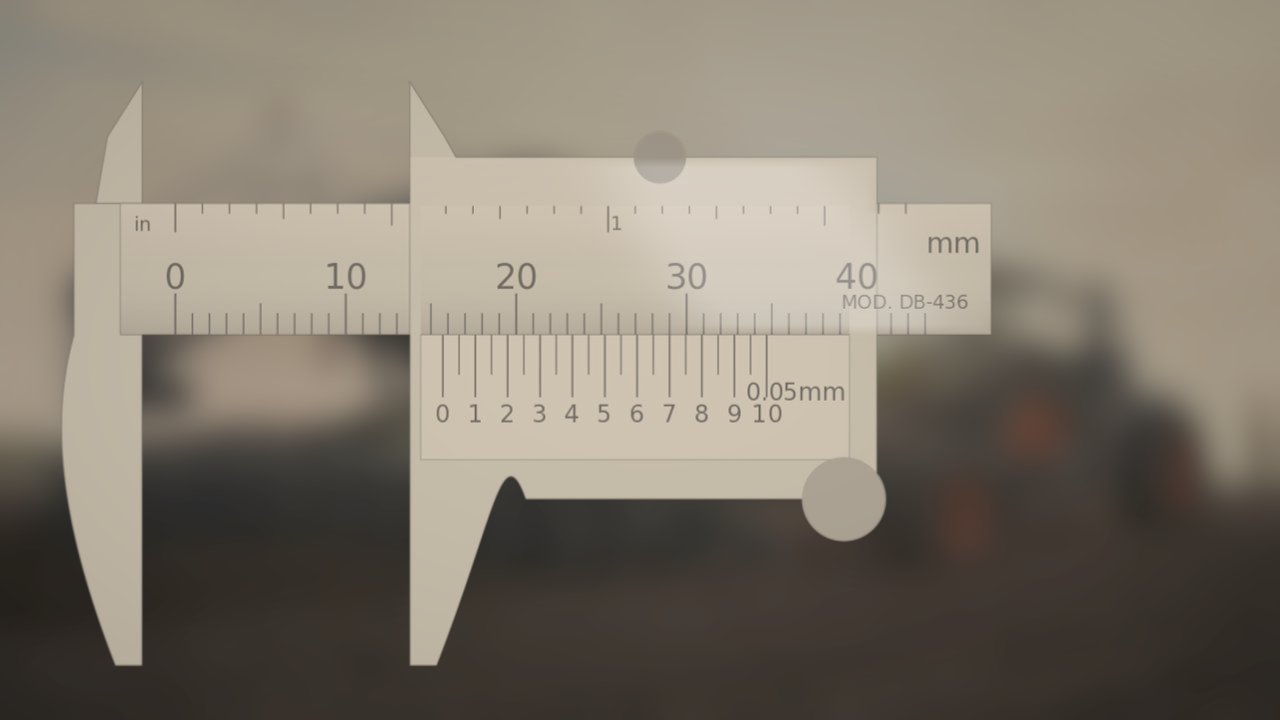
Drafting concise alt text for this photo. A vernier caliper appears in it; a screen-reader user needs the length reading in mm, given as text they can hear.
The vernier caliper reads 15.7 mm
